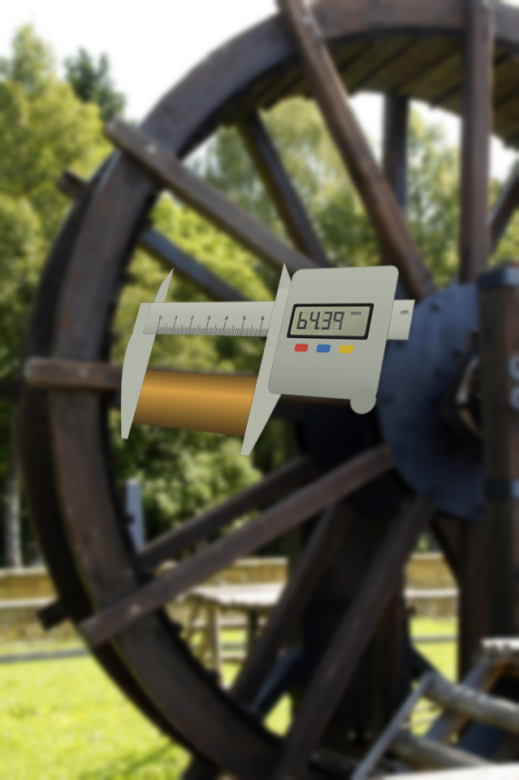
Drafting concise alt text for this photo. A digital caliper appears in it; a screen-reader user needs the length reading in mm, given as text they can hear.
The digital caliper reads 64.39 mm
